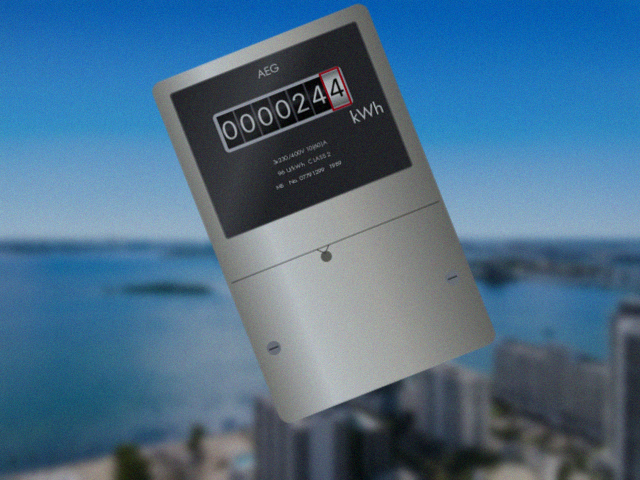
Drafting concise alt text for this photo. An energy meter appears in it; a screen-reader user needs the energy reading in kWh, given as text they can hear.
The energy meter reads 24.4 kWh
